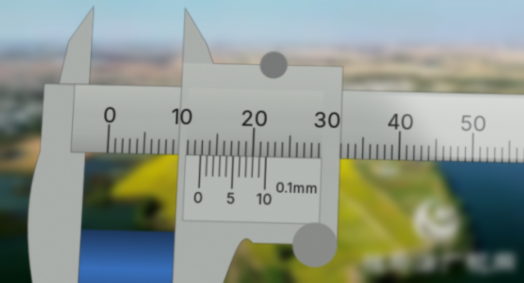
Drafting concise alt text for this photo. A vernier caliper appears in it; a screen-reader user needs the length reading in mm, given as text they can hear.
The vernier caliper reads 12.8 mm
